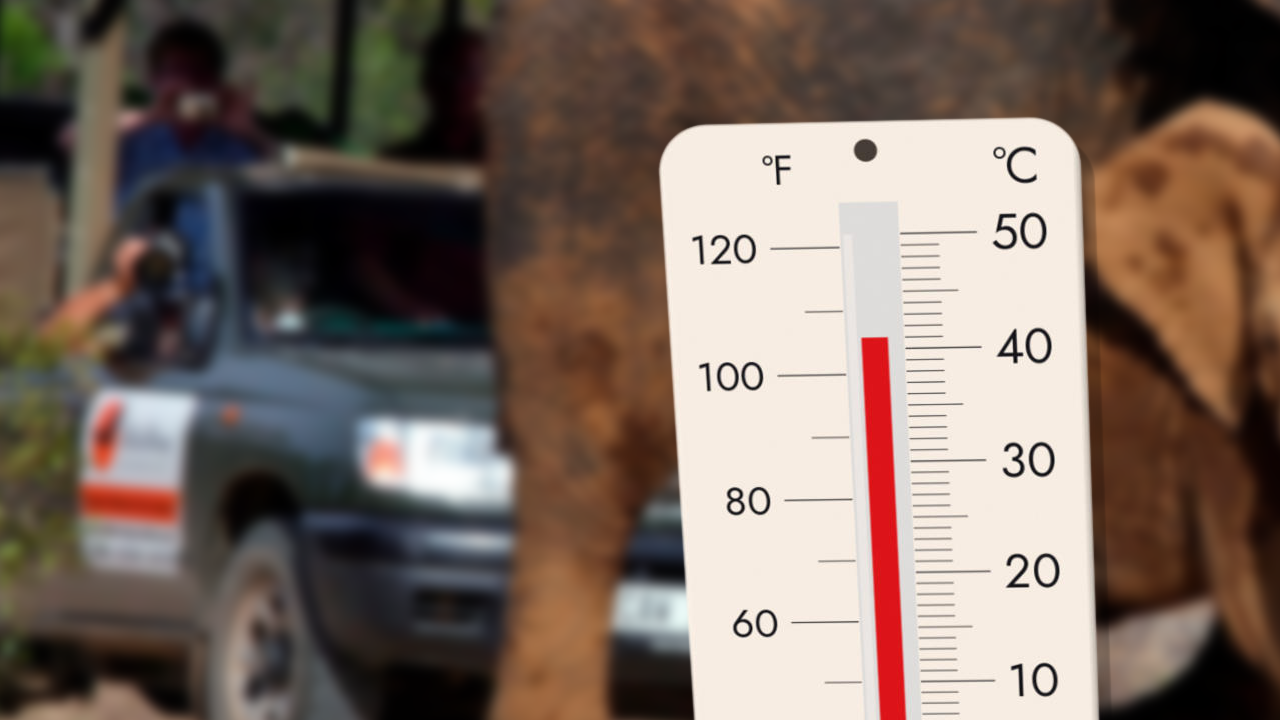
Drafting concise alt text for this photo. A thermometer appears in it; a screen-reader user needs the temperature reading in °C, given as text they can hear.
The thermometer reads 41 °C
